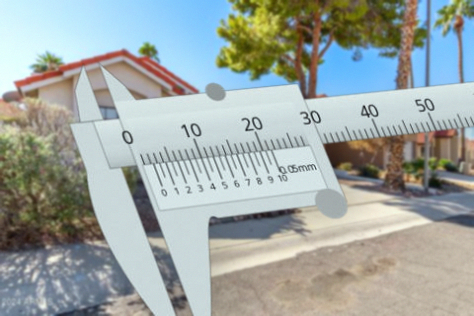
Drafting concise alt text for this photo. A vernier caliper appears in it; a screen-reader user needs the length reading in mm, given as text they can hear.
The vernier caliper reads 2.4 mm
